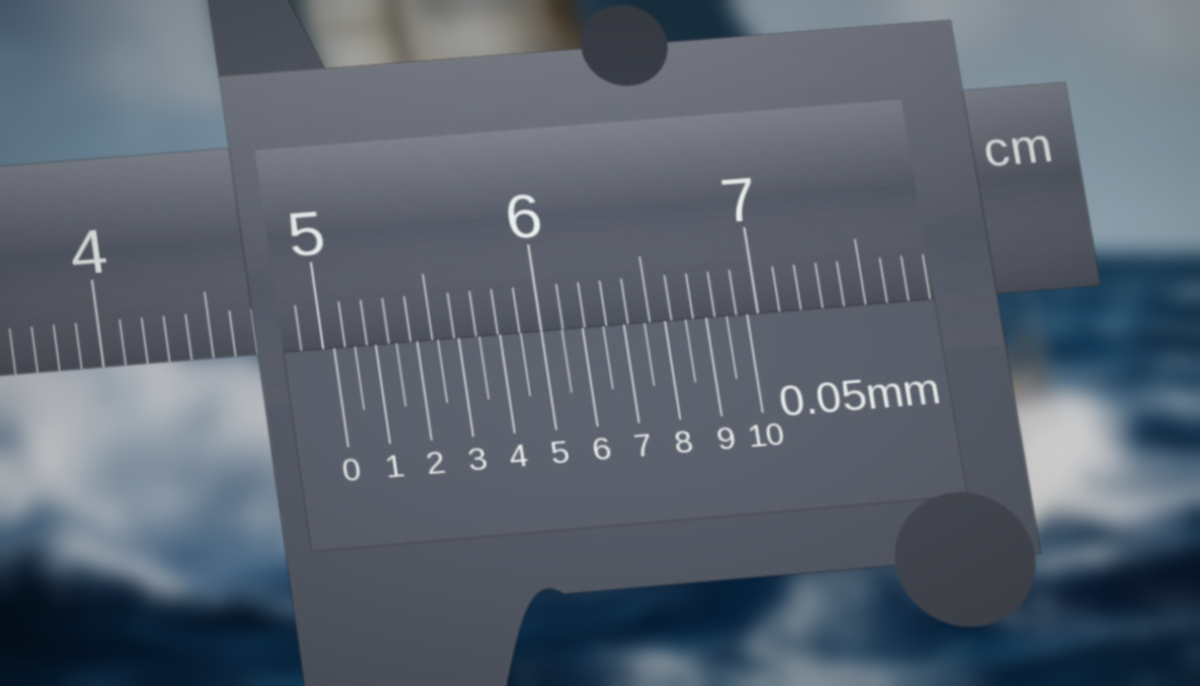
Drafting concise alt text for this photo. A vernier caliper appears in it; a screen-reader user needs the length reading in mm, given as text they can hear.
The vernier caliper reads 50.5 mm
